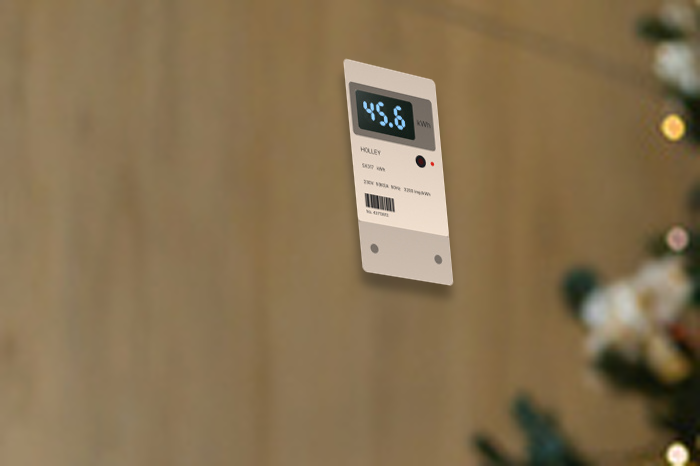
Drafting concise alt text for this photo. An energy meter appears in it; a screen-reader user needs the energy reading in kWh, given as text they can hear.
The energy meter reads 45.6 kWh
